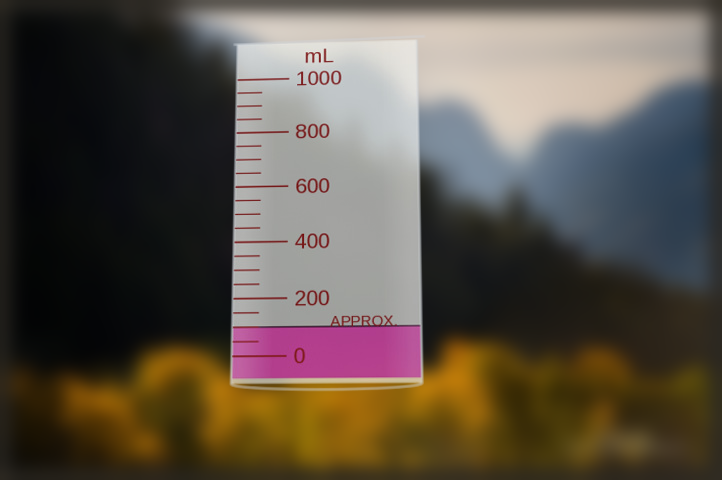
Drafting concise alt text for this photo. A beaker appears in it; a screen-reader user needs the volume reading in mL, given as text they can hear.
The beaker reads 100 mL
